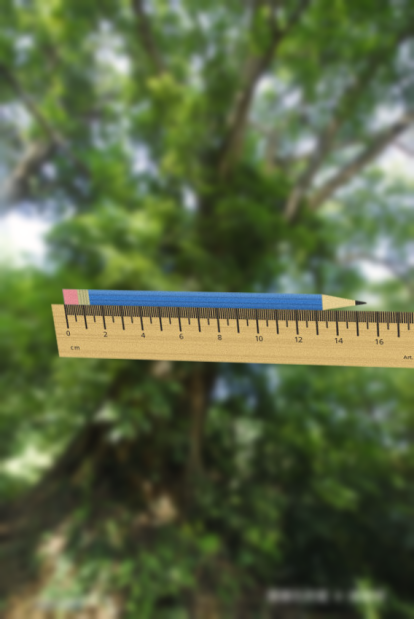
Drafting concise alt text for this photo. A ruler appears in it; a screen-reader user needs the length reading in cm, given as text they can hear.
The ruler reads 15.5 cm
